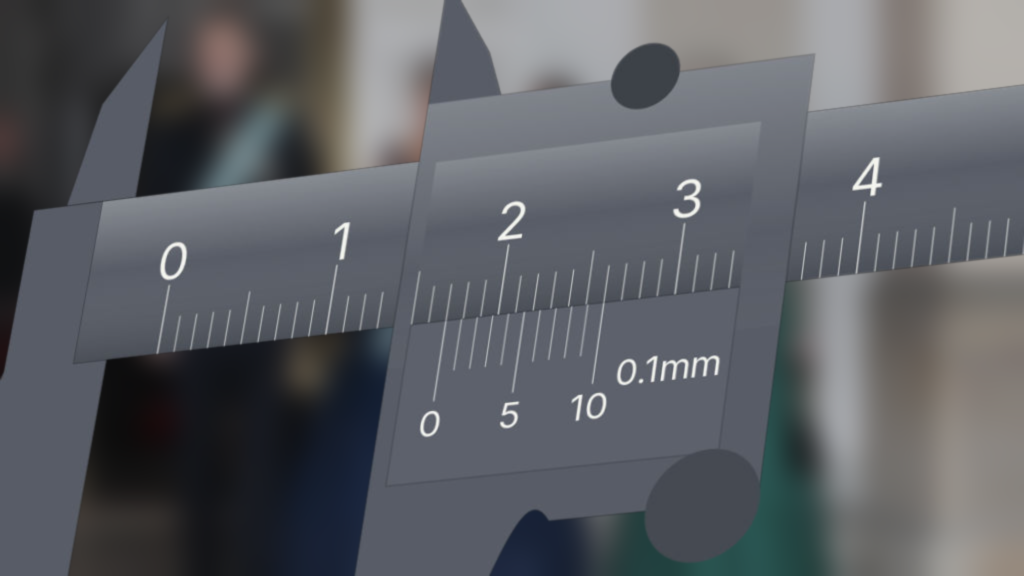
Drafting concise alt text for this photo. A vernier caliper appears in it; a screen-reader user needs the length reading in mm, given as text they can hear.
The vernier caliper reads 17.0 mm
